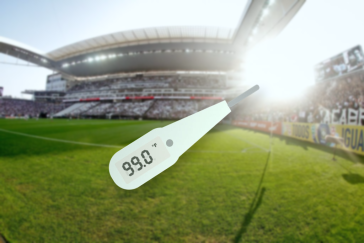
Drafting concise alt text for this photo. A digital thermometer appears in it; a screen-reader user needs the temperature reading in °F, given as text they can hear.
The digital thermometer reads 99.0 °F
